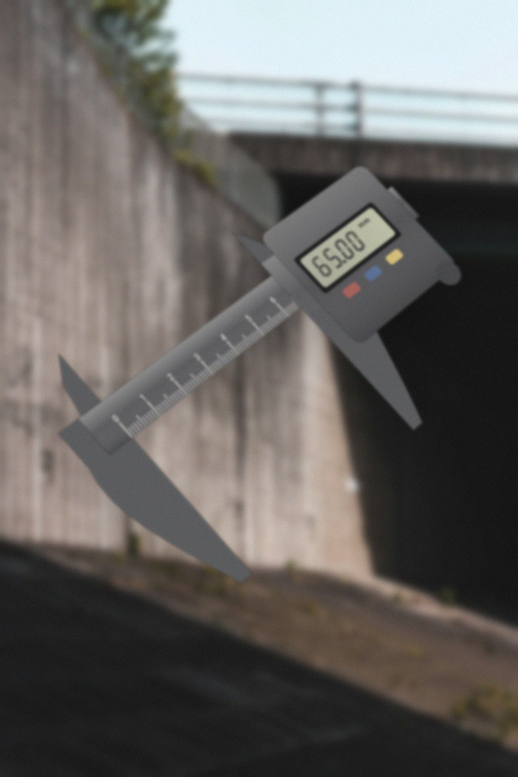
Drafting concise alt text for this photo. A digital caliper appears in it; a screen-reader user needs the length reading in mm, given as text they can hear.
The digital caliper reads 65.00 mm
